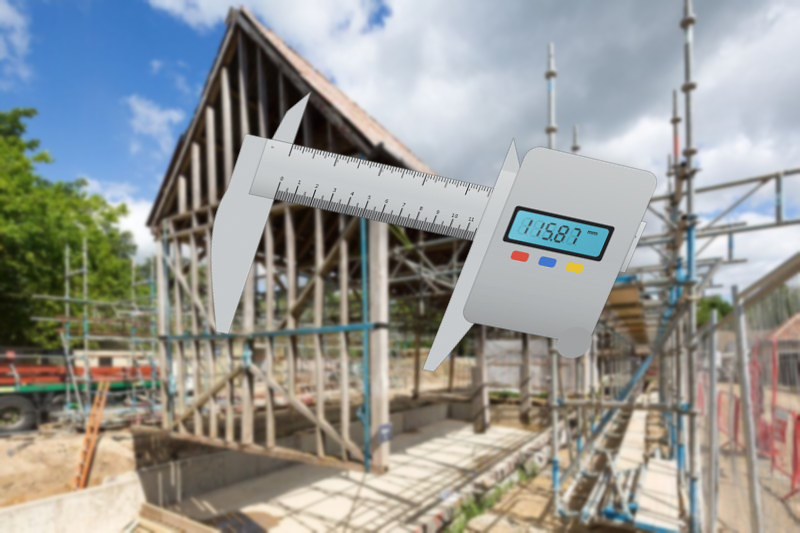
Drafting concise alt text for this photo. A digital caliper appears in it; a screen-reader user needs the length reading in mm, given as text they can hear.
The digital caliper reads 115.87 mm
